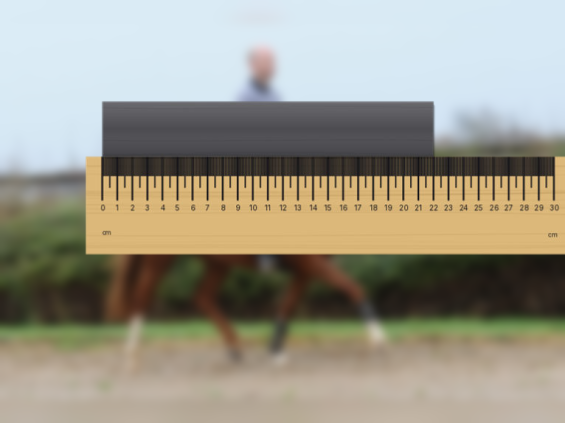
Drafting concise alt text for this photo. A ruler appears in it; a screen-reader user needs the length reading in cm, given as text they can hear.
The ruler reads 22 cm
